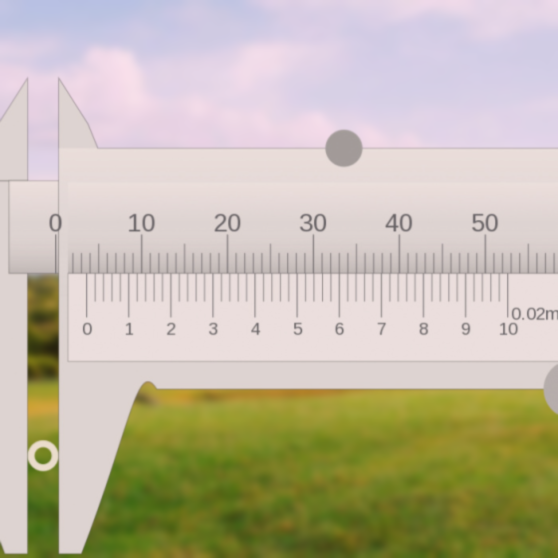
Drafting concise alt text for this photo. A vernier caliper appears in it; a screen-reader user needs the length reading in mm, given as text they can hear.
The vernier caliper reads 3.6 mm
